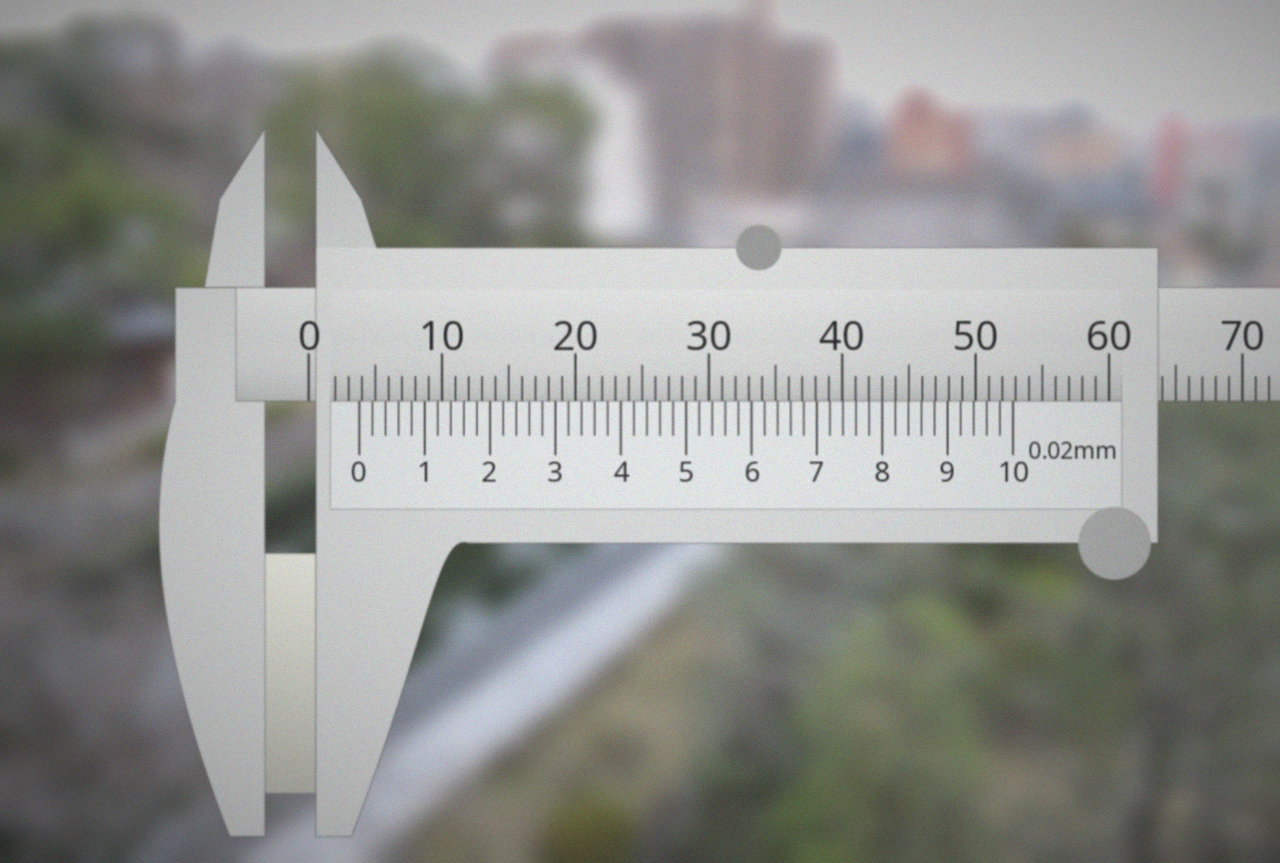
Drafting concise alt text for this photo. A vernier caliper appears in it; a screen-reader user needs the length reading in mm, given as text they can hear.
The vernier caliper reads 3.8 mm
